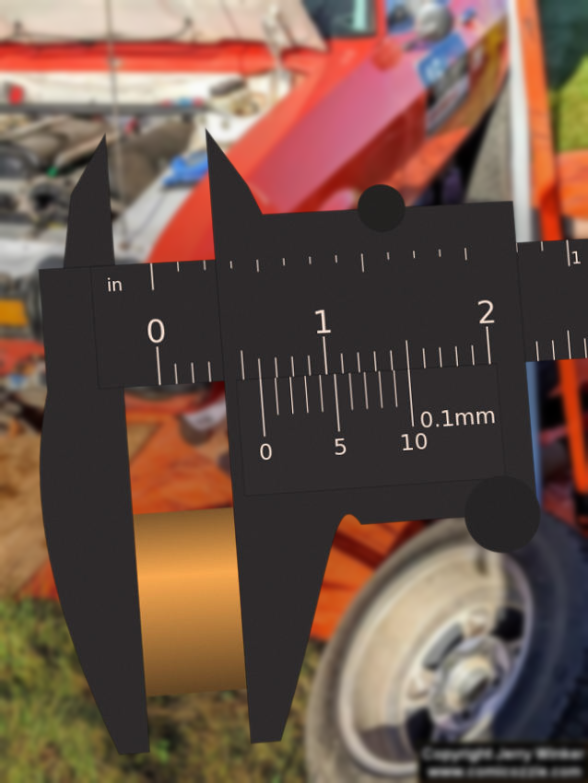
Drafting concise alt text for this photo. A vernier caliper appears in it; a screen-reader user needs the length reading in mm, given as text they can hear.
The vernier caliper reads 6.0 mm
